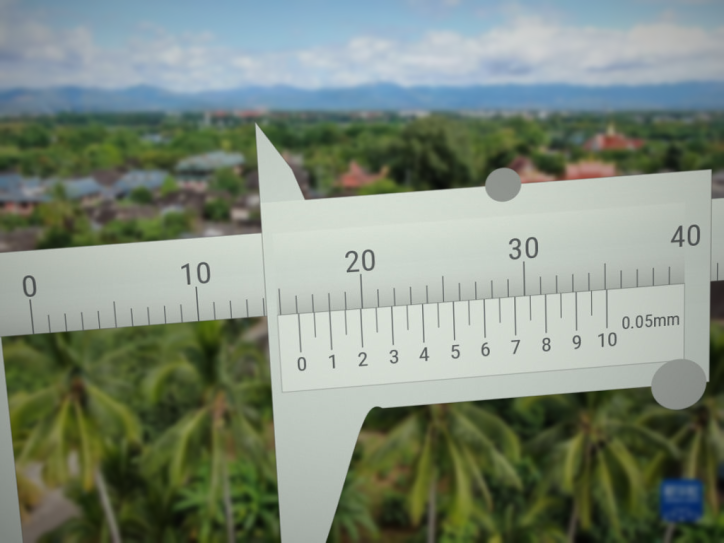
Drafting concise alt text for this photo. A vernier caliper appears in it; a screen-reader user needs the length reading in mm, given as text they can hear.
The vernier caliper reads 16.1 mm
